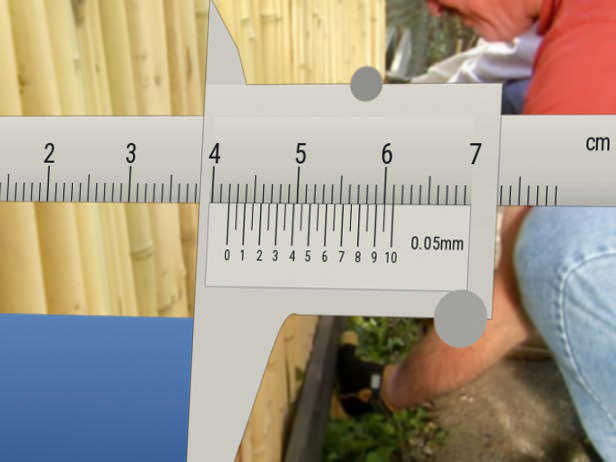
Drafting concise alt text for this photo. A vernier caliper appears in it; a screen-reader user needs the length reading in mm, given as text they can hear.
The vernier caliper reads 42.0 mm
